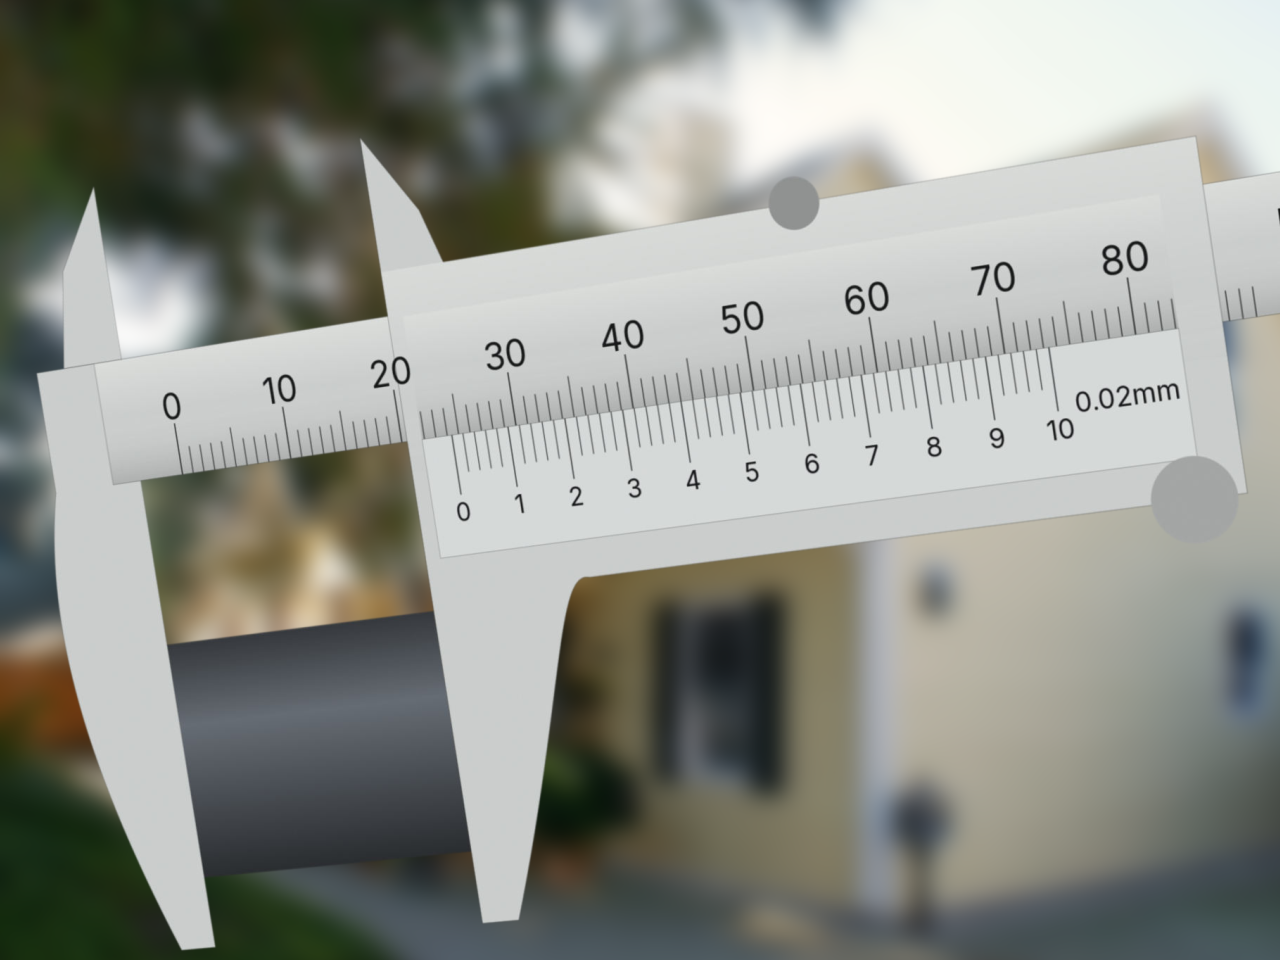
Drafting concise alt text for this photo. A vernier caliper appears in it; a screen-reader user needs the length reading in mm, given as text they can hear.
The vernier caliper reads 24.4 mm
